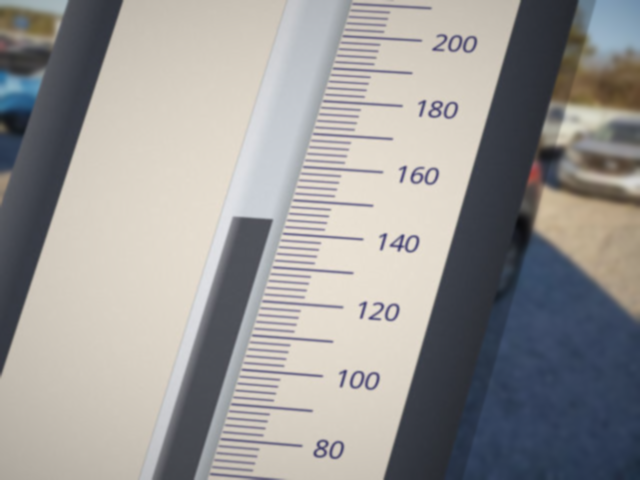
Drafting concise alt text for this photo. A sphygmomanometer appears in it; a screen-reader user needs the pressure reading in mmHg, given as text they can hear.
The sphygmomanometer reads 144 mmHg
